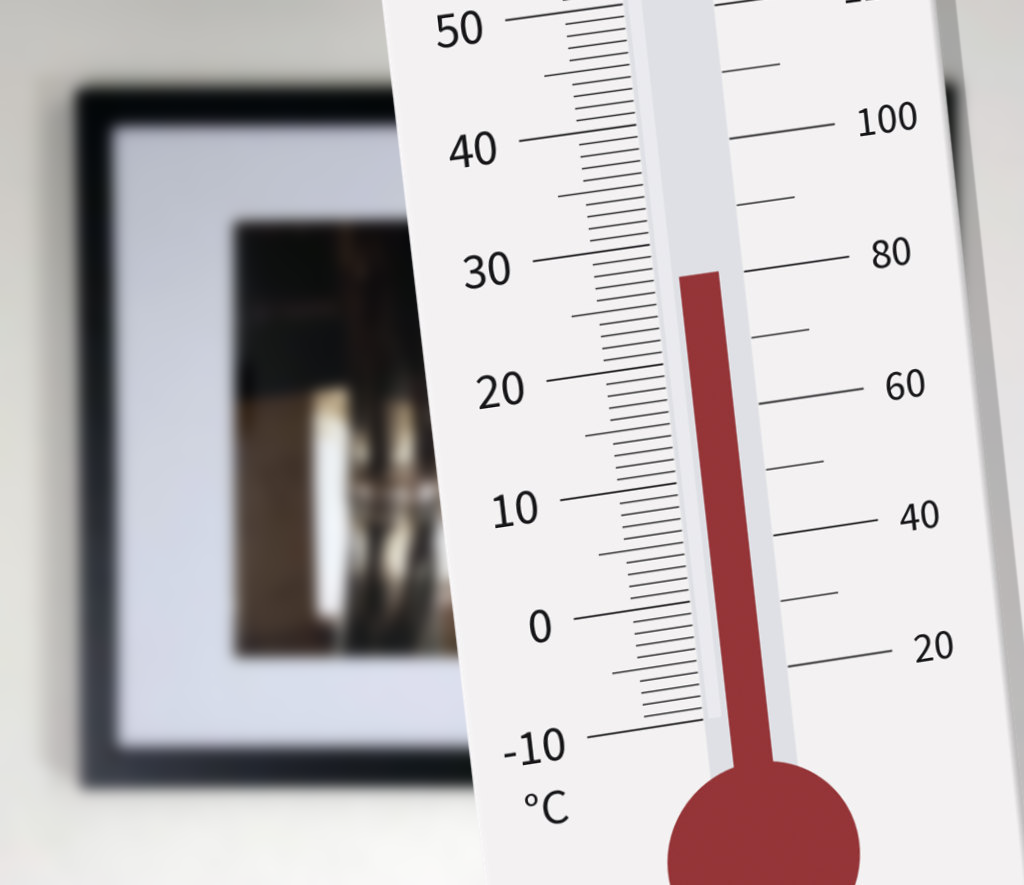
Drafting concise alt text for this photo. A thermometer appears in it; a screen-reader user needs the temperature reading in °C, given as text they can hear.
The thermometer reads 27 °C
